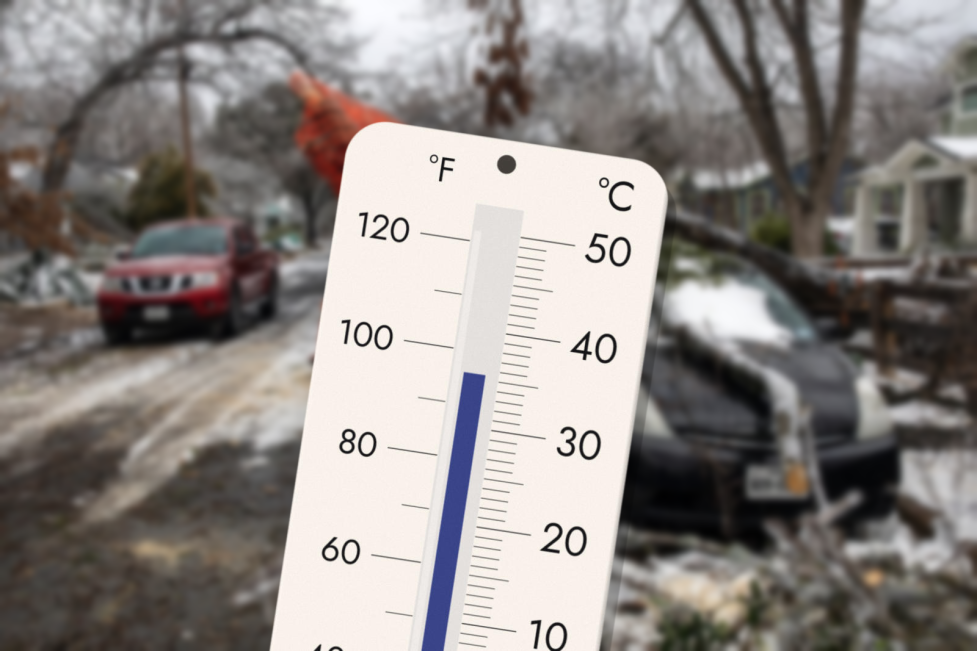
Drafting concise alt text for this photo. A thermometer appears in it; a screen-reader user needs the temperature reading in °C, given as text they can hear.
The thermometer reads 35.5 °C
